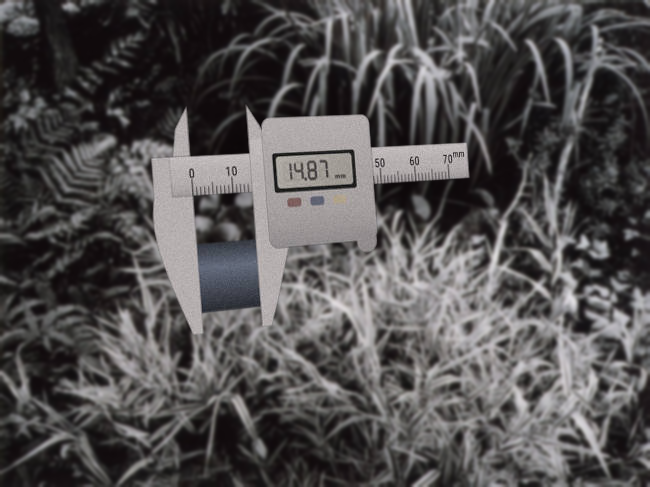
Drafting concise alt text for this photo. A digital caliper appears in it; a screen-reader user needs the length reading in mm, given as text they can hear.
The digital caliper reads 14.87 mm
